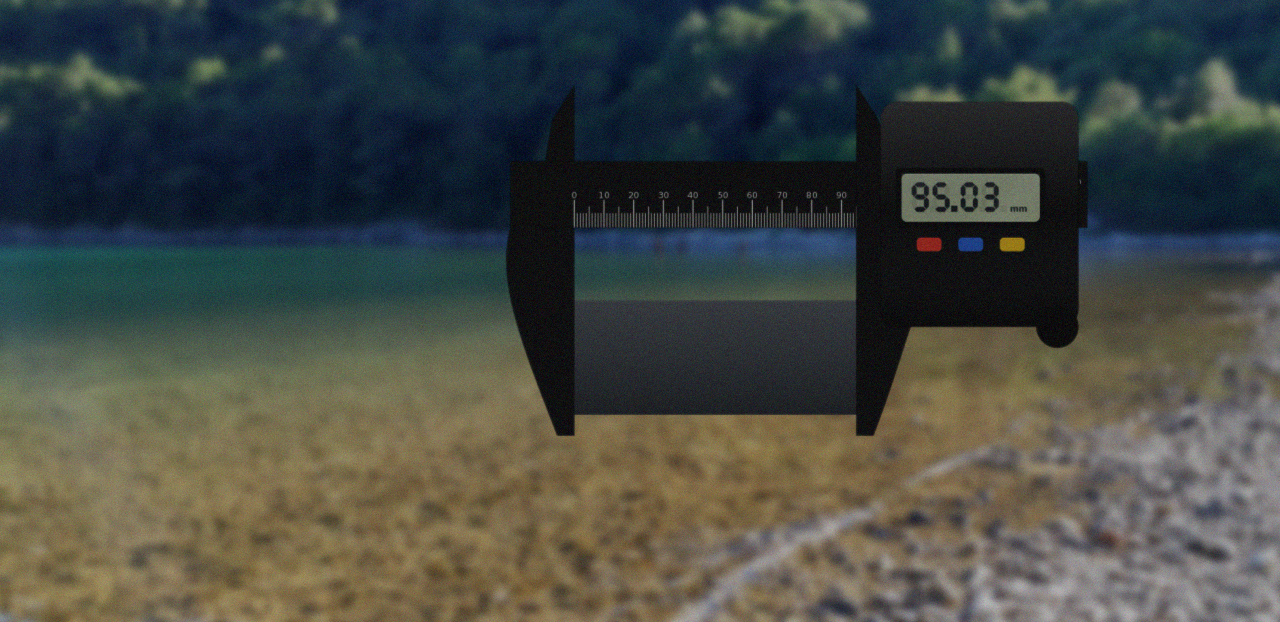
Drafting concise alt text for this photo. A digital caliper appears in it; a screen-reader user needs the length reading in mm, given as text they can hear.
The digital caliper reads 95.03 mm
